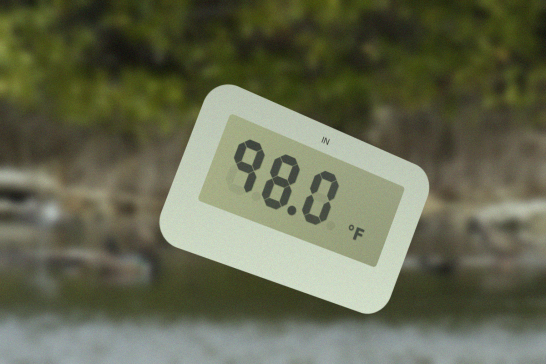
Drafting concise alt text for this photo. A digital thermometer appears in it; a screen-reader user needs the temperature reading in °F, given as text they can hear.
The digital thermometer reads 98.0 °F
